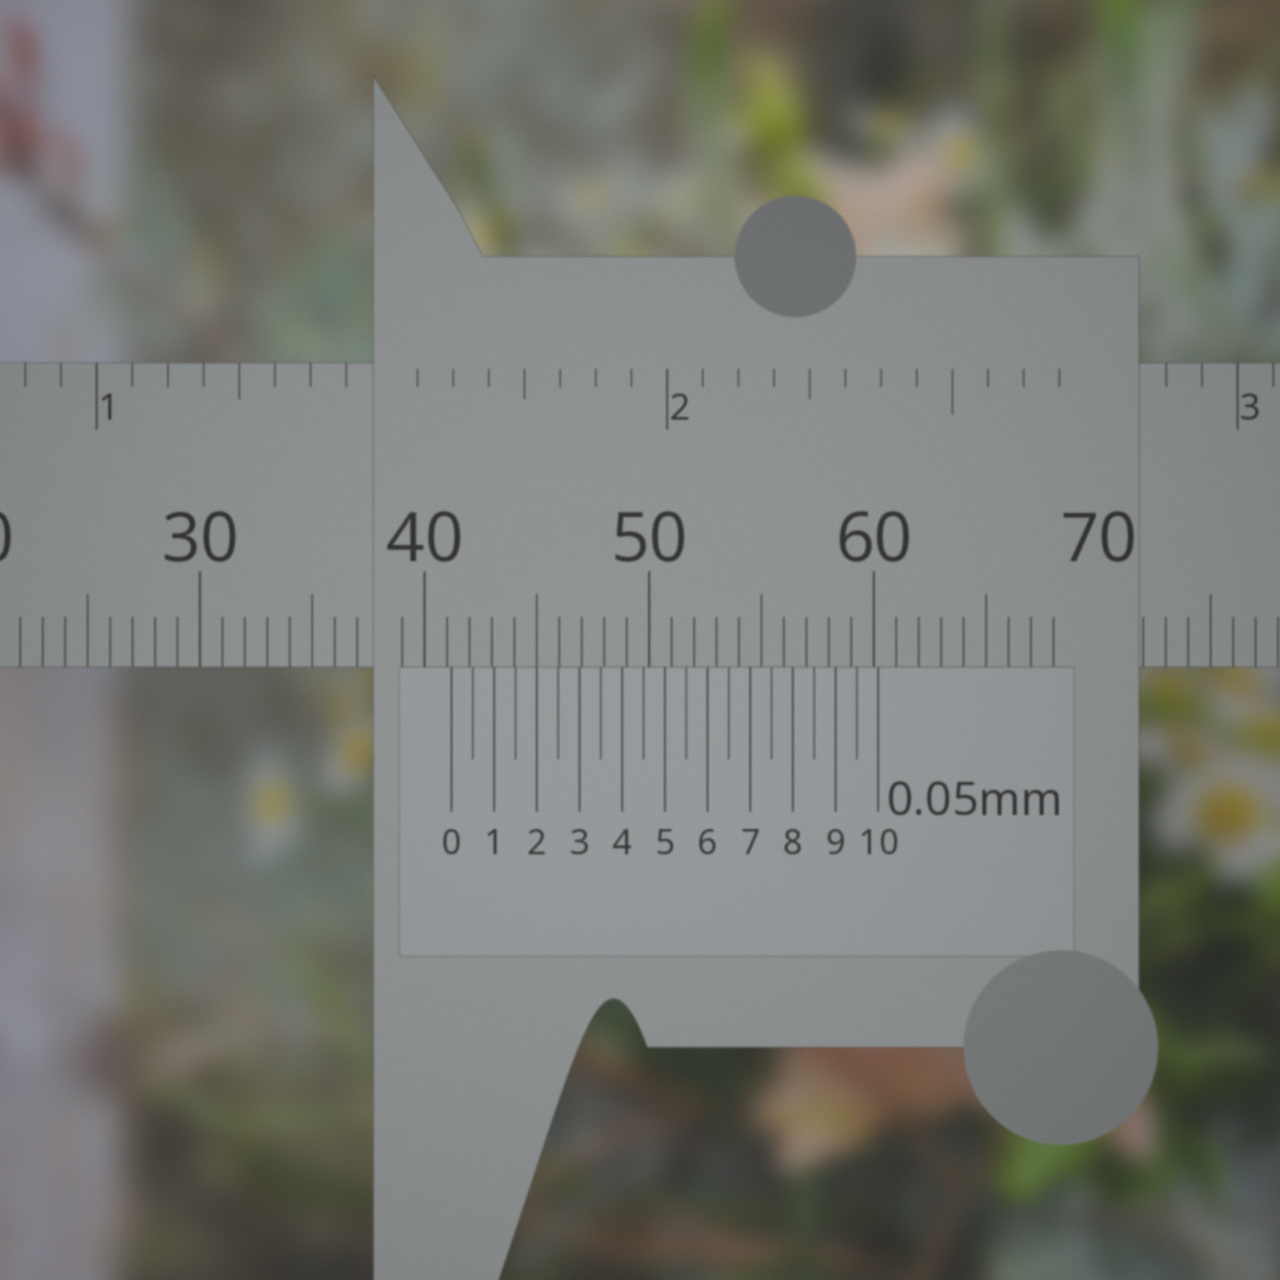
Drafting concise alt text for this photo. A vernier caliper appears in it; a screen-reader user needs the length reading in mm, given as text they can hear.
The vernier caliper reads 41.2 mm
